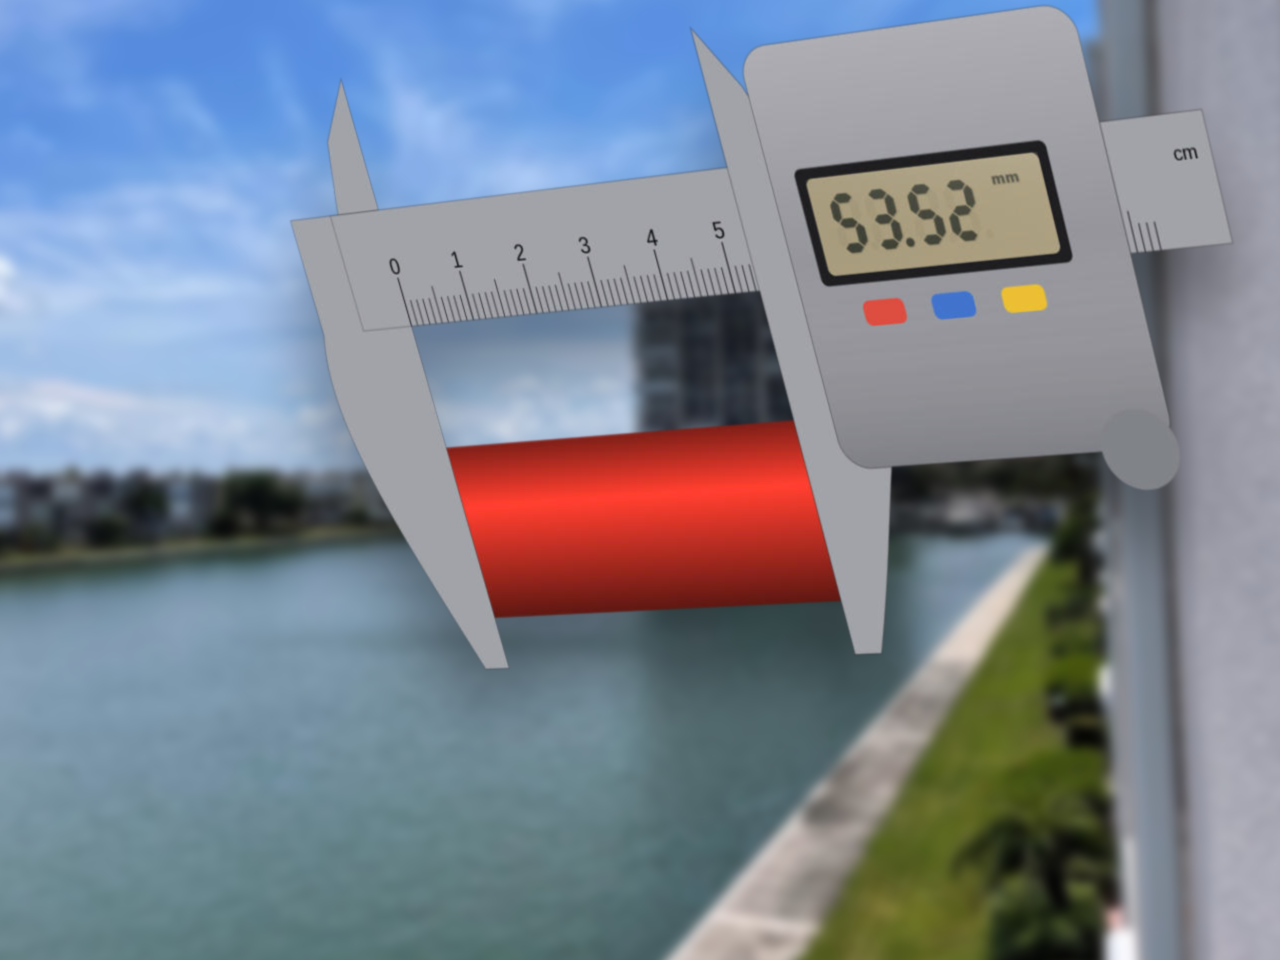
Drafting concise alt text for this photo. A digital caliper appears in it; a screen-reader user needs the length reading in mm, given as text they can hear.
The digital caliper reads 53.52 mm
